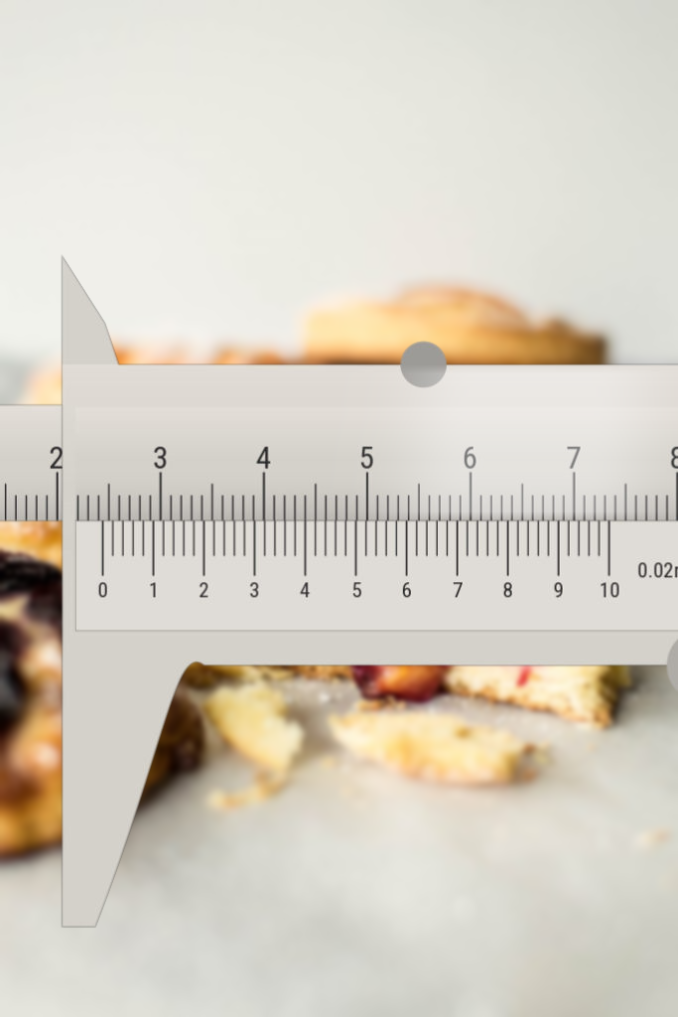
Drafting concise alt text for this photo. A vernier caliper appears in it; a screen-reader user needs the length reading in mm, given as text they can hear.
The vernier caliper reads 24.4 mm
